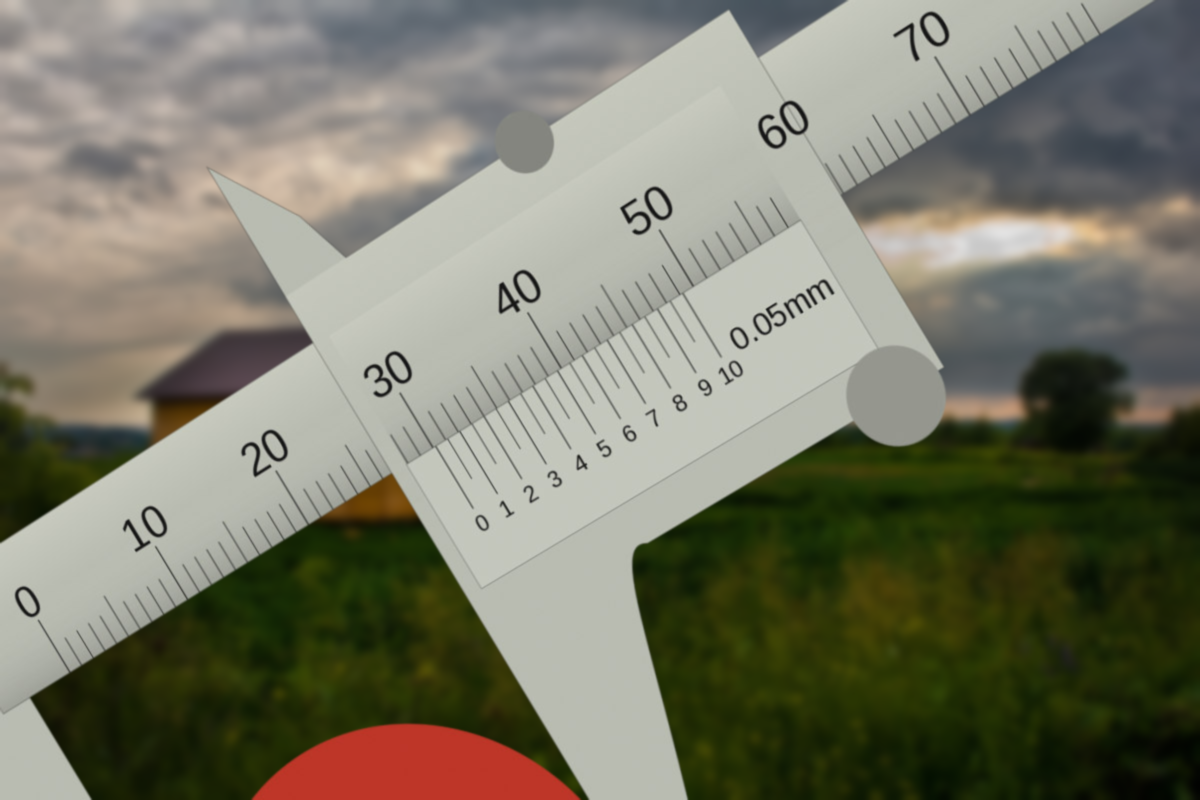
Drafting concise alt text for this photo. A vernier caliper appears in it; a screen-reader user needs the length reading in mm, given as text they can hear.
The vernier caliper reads 30.2 mm
